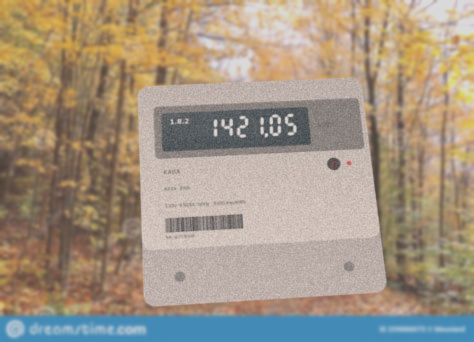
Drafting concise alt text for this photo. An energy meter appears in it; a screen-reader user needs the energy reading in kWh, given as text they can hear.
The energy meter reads 1421.05 kWh
